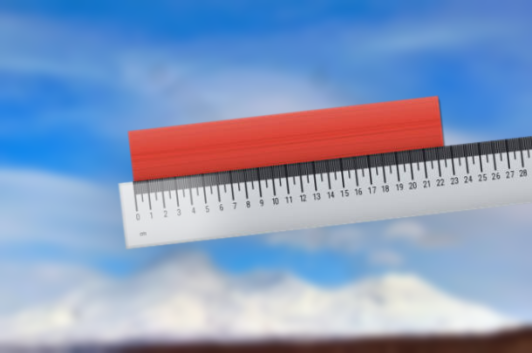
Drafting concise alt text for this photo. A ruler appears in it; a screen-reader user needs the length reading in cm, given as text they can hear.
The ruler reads 22.5 cm
